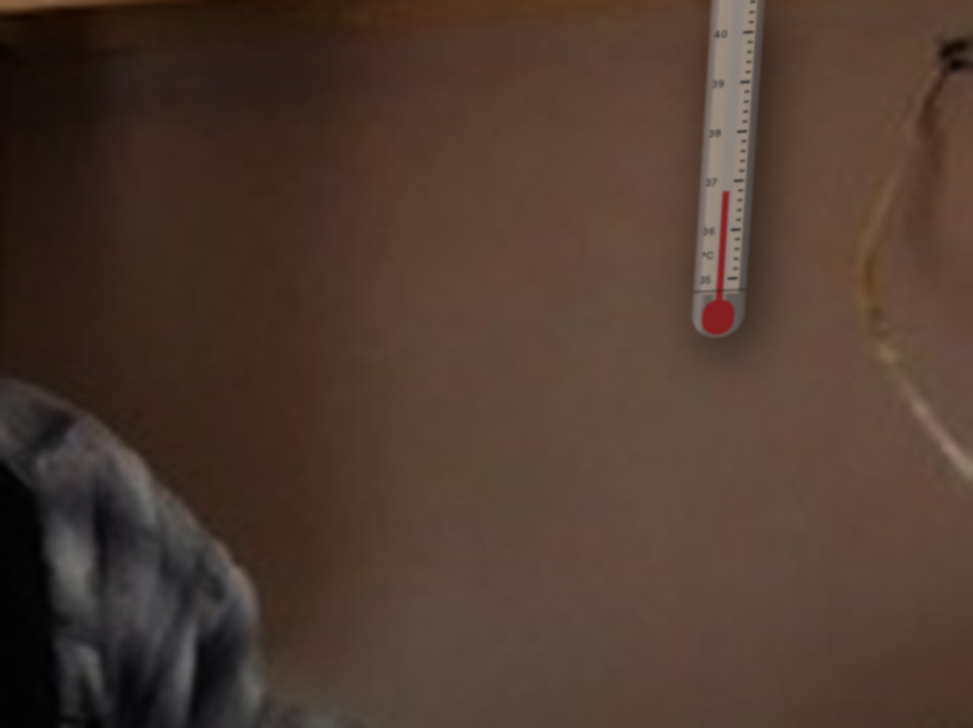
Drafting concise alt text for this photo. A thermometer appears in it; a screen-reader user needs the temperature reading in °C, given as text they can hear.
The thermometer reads 36.8 °C
